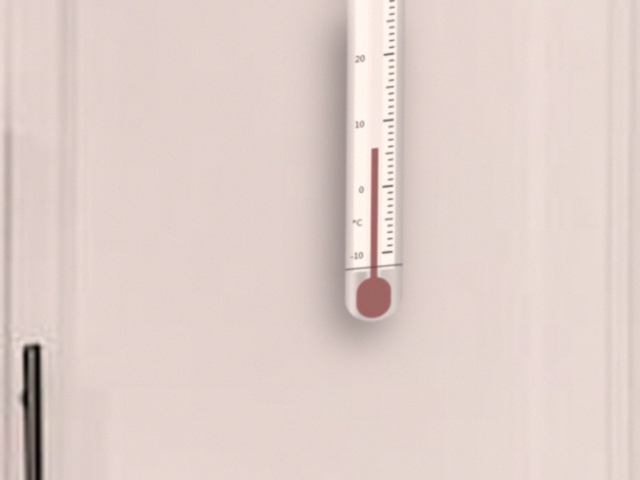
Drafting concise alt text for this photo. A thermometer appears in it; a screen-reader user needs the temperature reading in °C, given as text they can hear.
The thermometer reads 6 °C
